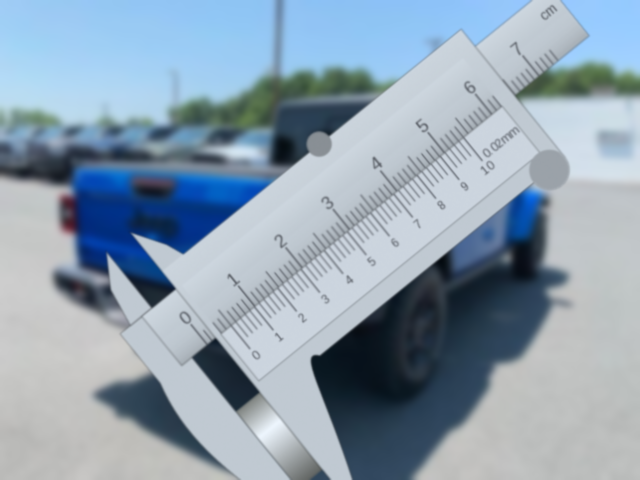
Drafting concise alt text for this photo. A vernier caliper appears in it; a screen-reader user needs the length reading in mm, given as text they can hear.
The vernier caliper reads 5.0 mm
